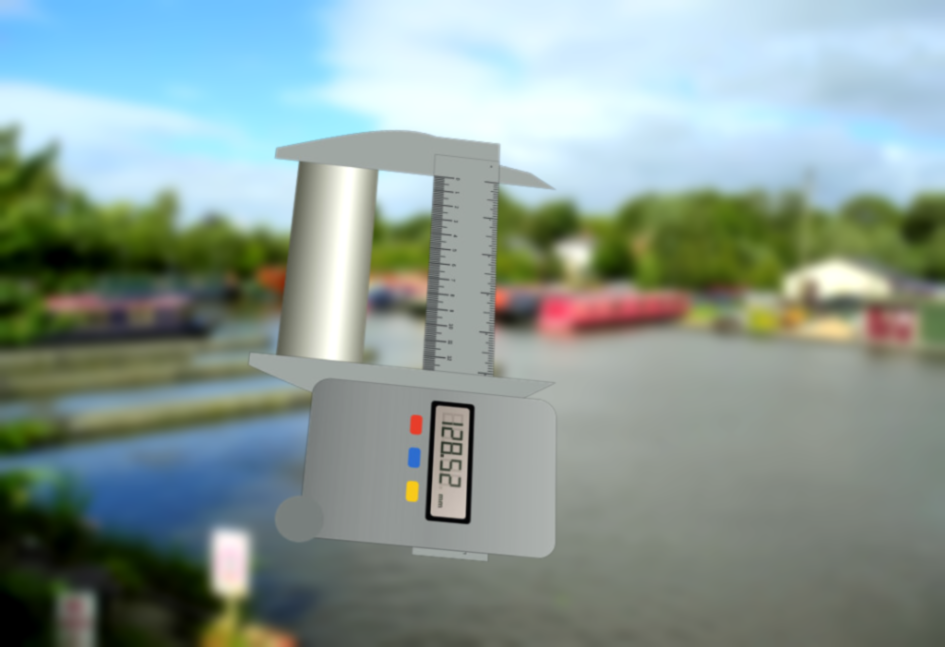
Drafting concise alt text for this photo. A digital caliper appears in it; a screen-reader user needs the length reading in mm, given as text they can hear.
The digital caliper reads 128.52 mm
